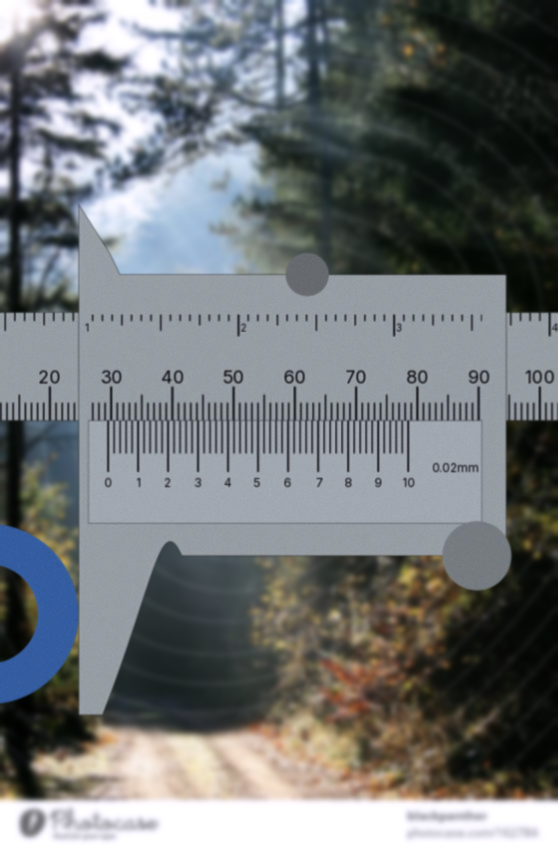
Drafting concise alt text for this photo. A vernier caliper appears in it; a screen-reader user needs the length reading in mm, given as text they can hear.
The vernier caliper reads 29.5 mm
